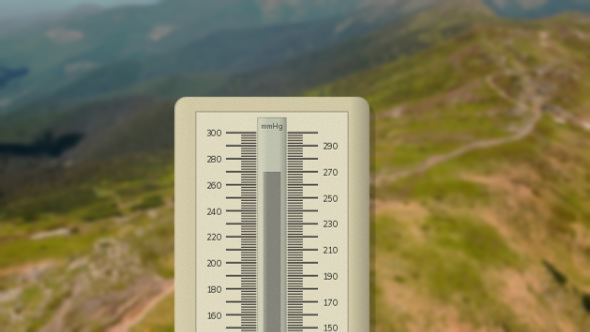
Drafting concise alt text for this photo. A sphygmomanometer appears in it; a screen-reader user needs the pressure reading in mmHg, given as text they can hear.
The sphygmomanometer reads 270 mmHg
